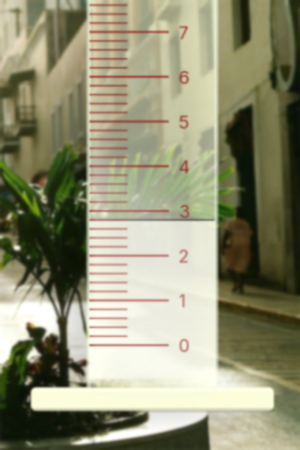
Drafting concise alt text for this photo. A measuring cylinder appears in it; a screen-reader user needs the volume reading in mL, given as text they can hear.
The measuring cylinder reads 2.8 mL
